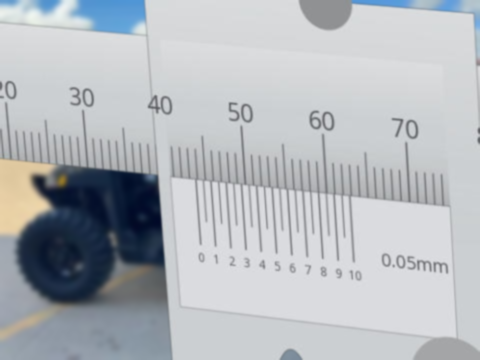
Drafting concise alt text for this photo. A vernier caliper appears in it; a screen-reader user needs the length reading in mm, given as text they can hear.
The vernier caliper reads 43.8 mm
